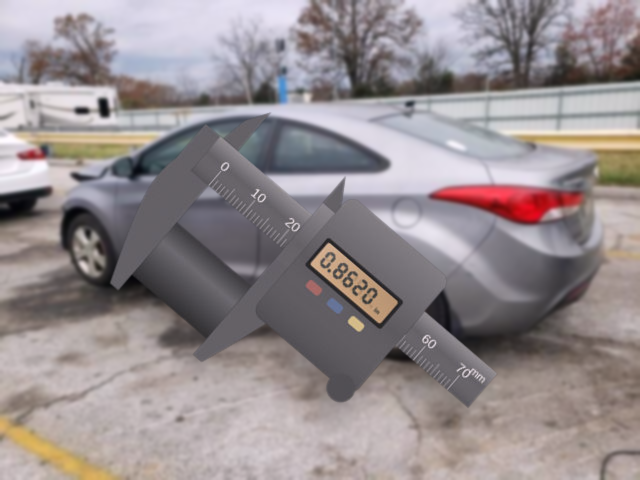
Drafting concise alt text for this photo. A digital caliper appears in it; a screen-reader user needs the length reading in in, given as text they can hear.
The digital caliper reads 0.8620 in
